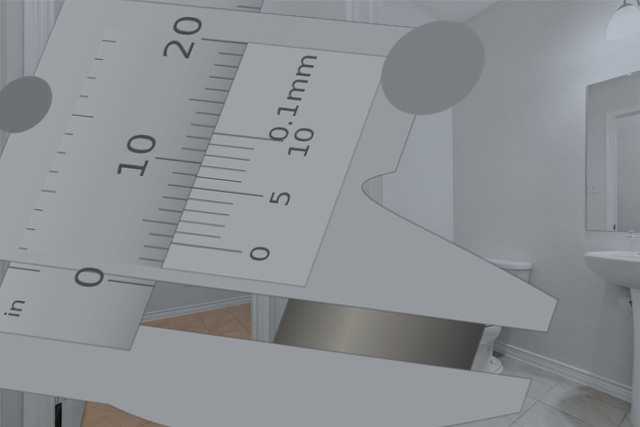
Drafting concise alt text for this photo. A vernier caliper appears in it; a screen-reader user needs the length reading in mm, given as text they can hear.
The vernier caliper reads 3.5 mm
